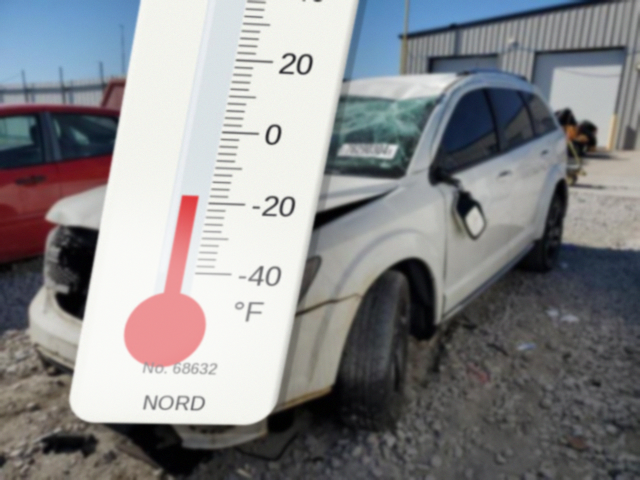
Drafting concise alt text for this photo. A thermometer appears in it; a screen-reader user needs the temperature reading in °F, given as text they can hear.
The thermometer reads -18 °F
